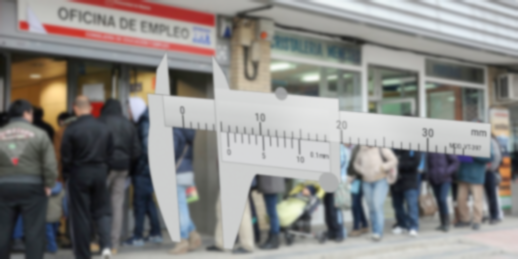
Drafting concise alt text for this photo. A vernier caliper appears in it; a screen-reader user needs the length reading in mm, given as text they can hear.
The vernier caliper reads 5.8 mm
